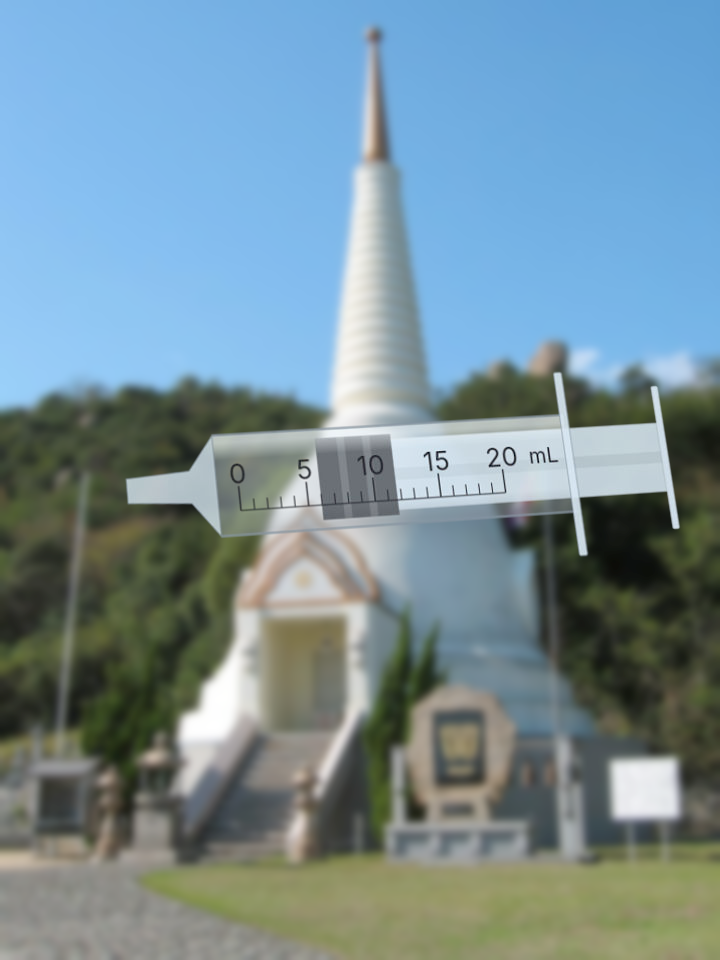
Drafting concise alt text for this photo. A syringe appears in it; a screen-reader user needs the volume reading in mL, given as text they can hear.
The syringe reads 6 mL
